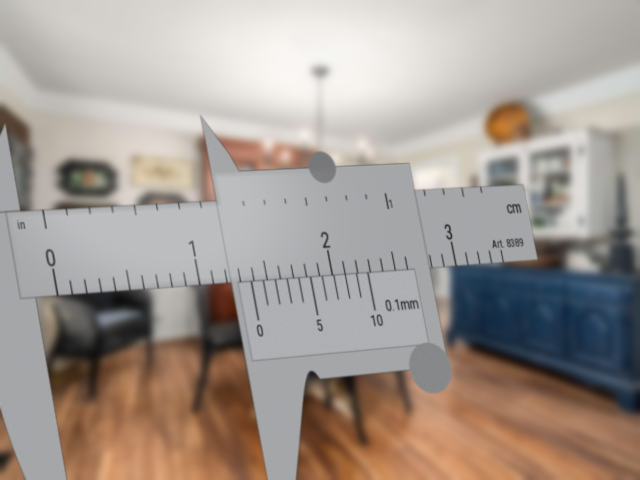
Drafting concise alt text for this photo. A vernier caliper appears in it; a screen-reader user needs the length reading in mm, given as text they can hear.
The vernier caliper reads 13.8 mm
